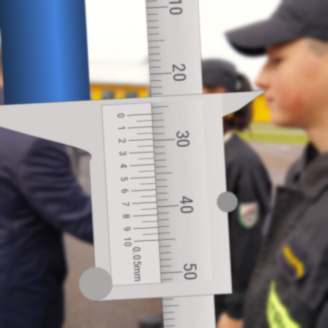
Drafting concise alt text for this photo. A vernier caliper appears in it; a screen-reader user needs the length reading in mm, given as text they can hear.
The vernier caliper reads 26.0 mm
